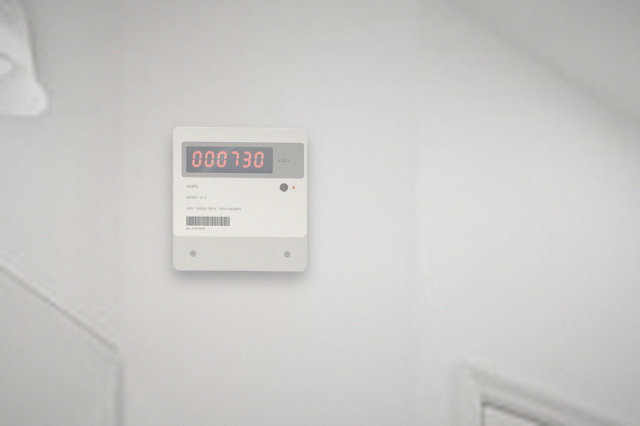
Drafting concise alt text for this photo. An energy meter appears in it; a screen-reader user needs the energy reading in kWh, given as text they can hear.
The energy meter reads 730 kWh
